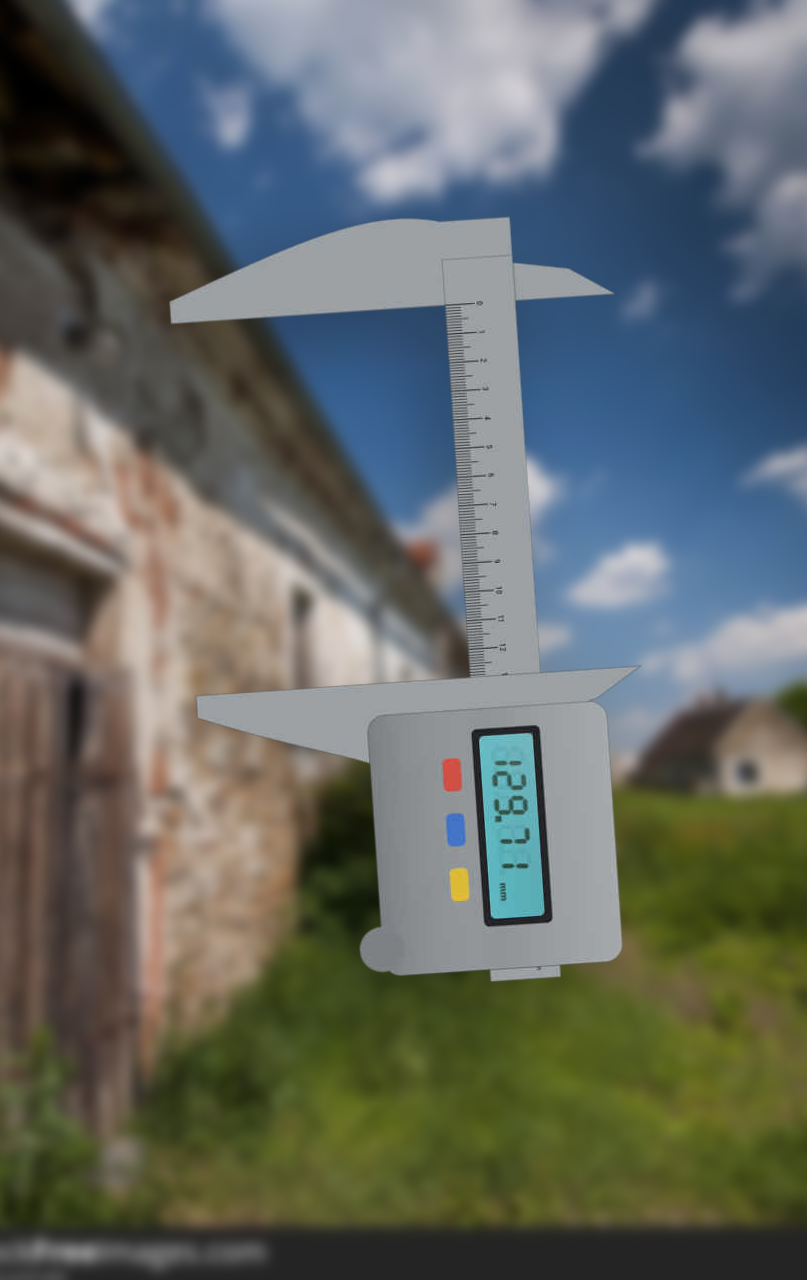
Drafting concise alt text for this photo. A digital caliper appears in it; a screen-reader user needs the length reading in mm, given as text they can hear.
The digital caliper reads 129.71 mm
